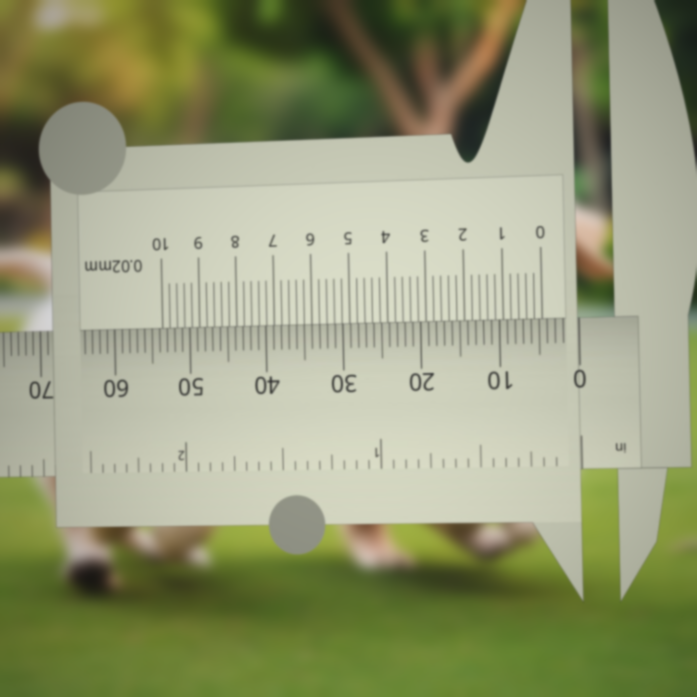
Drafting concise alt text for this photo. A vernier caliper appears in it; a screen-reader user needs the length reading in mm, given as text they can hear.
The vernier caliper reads 4.6 mm
